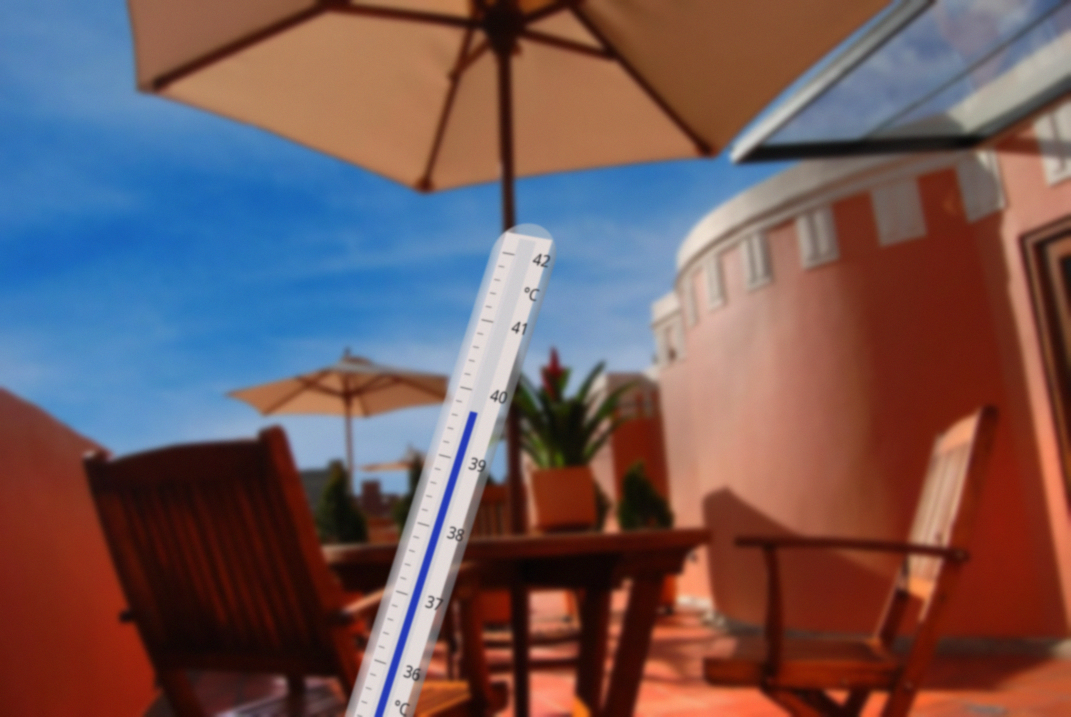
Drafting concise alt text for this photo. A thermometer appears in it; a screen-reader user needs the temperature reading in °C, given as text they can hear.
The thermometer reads 39.7 °C
